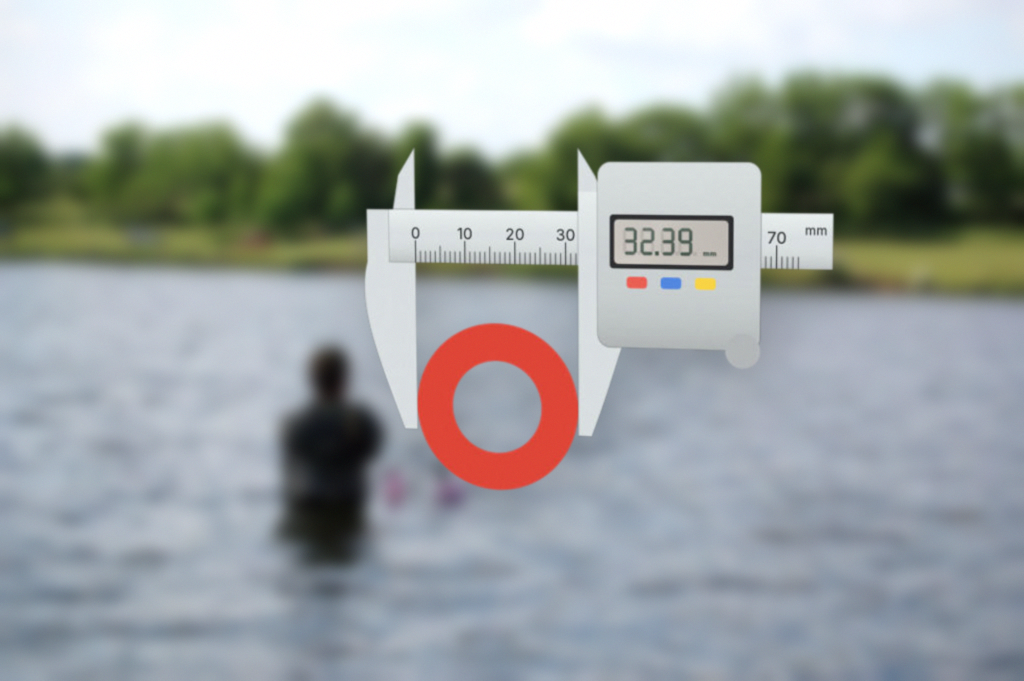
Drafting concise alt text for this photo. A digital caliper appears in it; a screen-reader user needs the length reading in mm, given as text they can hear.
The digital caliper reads 32.39 mm
